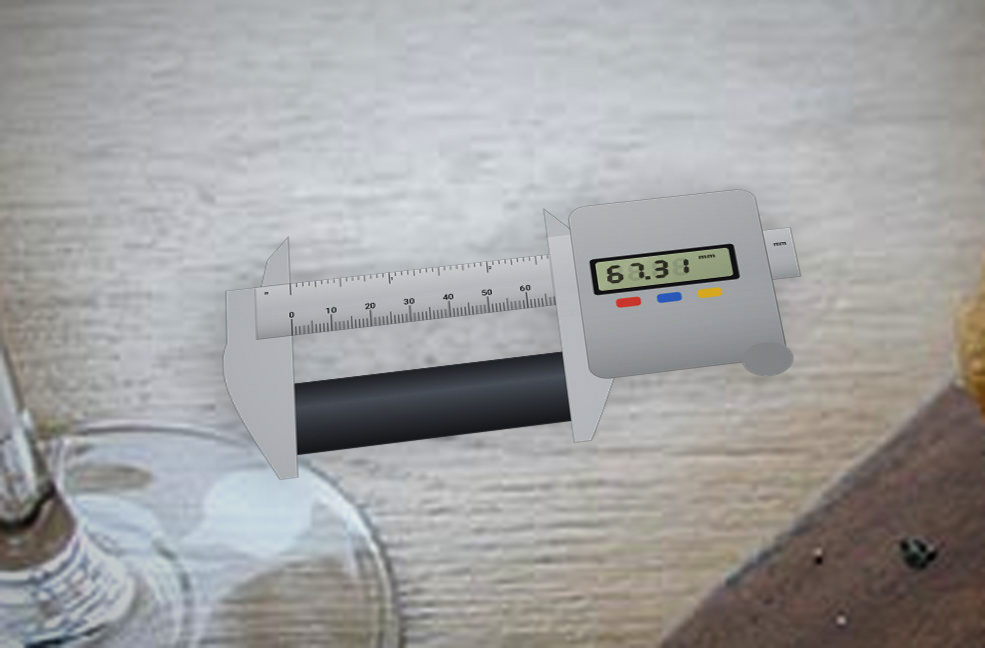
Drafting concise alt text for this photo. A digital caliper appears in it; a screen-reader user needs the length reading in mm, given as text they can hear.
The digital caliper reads 67.31 mm
